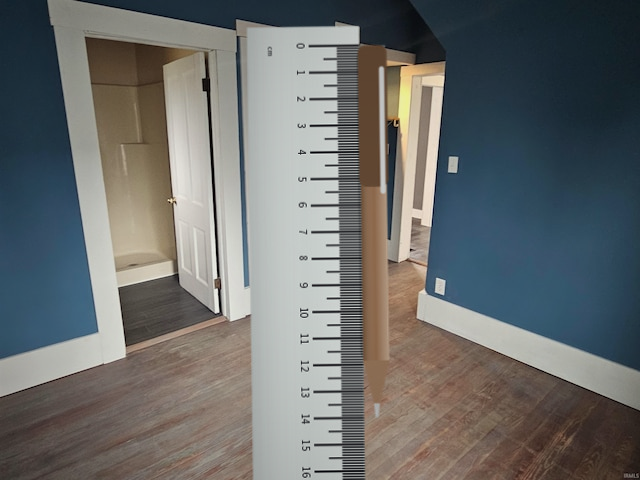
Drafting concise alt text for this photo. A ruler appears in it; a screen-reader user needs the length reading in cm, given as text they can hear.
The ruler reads 14 cm
